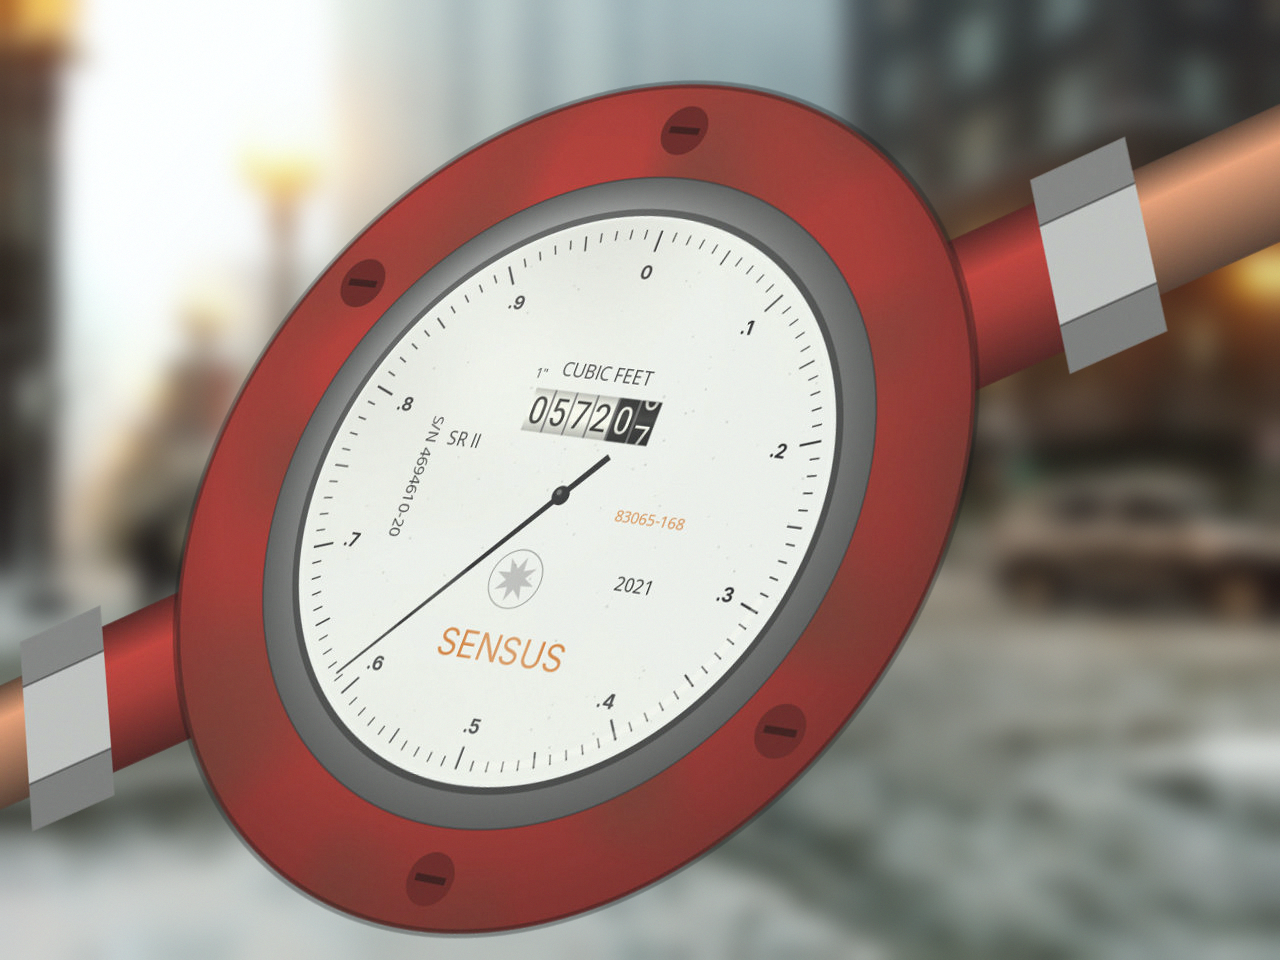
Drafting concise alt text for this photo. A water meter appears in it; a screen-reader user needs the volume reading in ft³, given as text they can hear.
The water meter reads 57206.61 ft³
